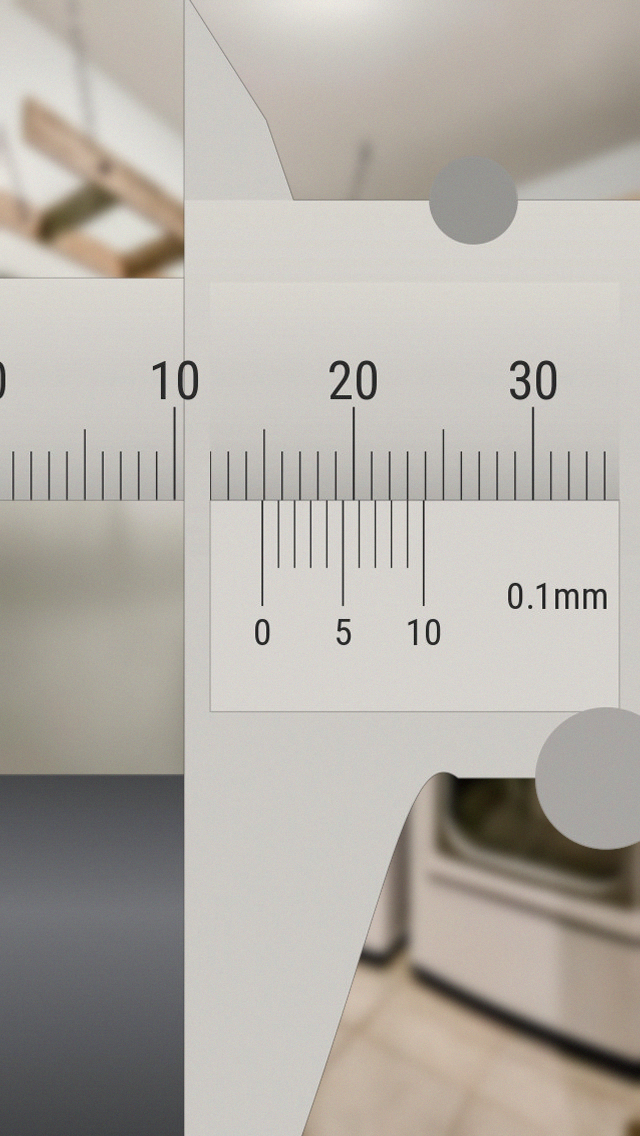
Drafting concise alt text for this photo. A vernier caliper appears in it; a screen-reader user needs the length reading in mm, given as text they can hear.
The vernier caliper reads 14.9 mm
